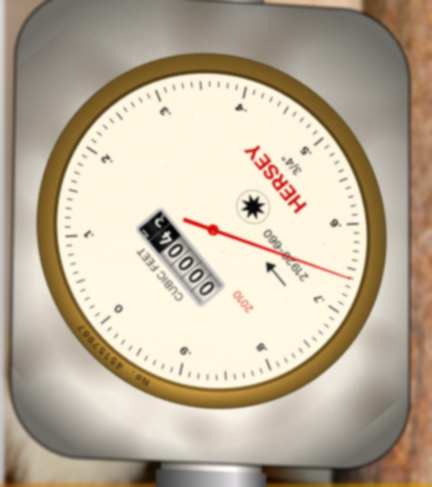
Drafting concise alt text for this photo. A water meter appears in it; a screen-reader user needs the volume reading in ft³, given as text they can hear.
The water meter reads 42.66 ft³
